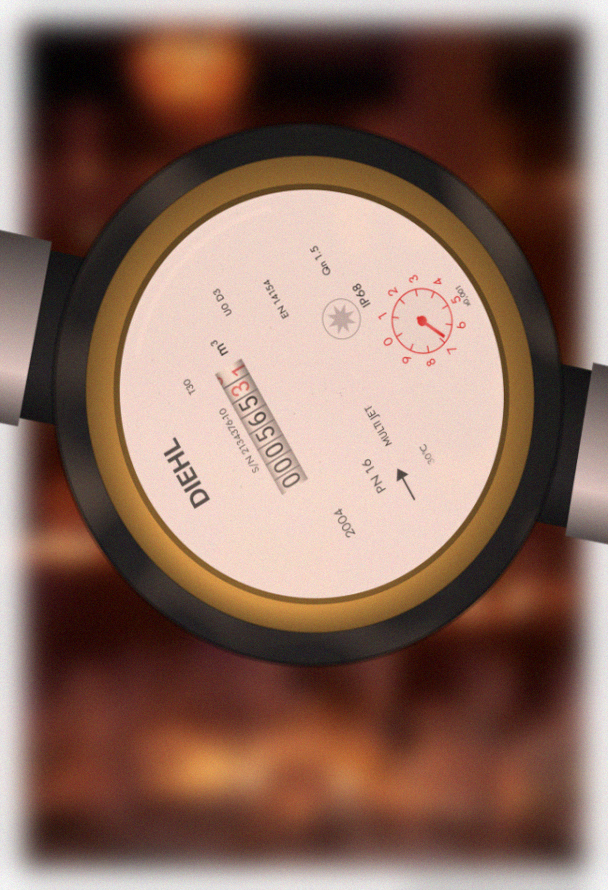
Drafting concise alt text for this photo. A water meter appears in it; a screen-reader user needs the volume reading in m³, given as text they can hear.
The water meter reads 565.306 m³
